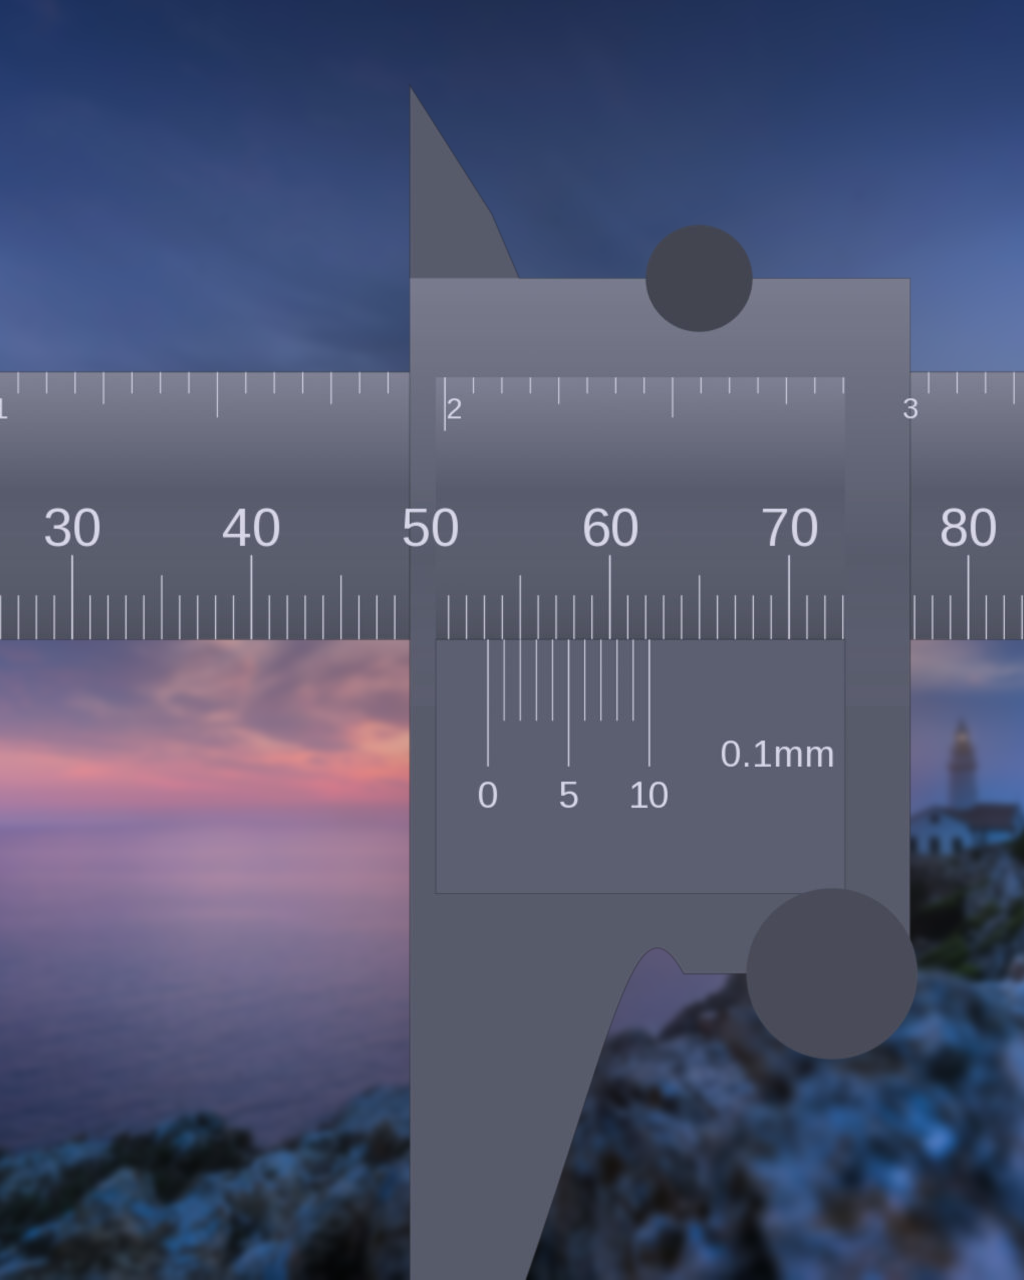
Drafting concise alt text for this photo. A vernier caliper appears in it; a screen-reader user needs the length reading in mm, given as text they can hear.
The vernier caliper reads 53.2 mm
